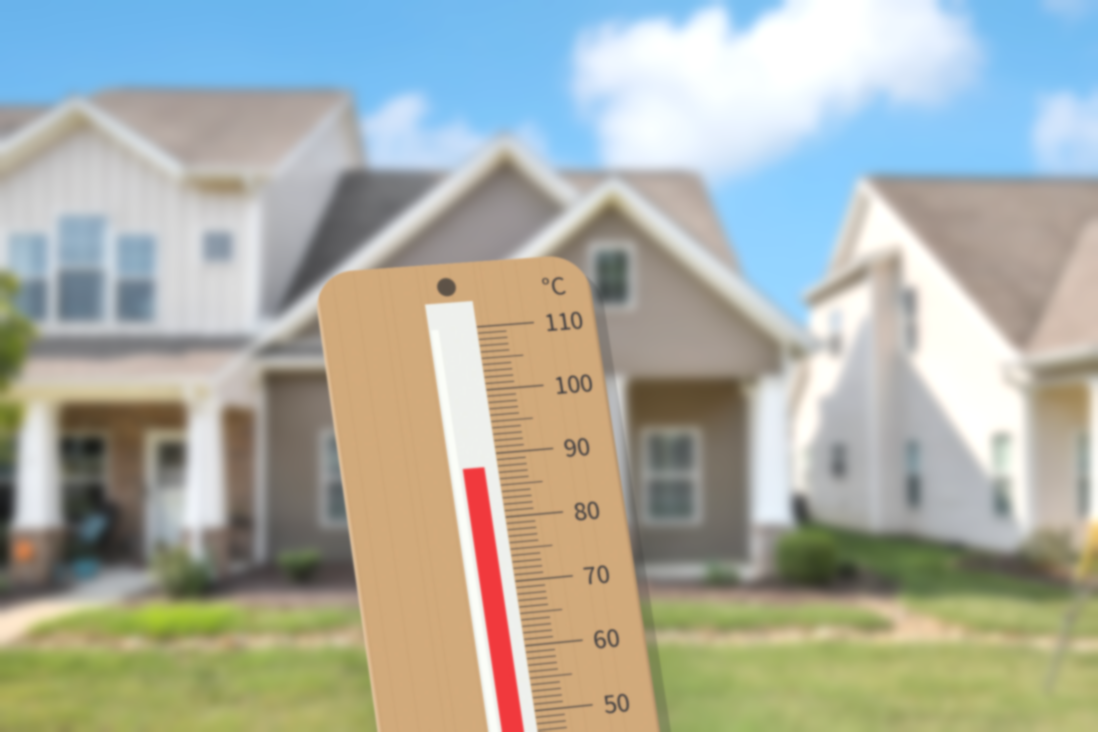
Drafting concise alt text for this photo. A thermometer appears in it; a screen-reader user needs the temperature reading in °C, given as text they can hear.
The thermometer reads 88 °C
